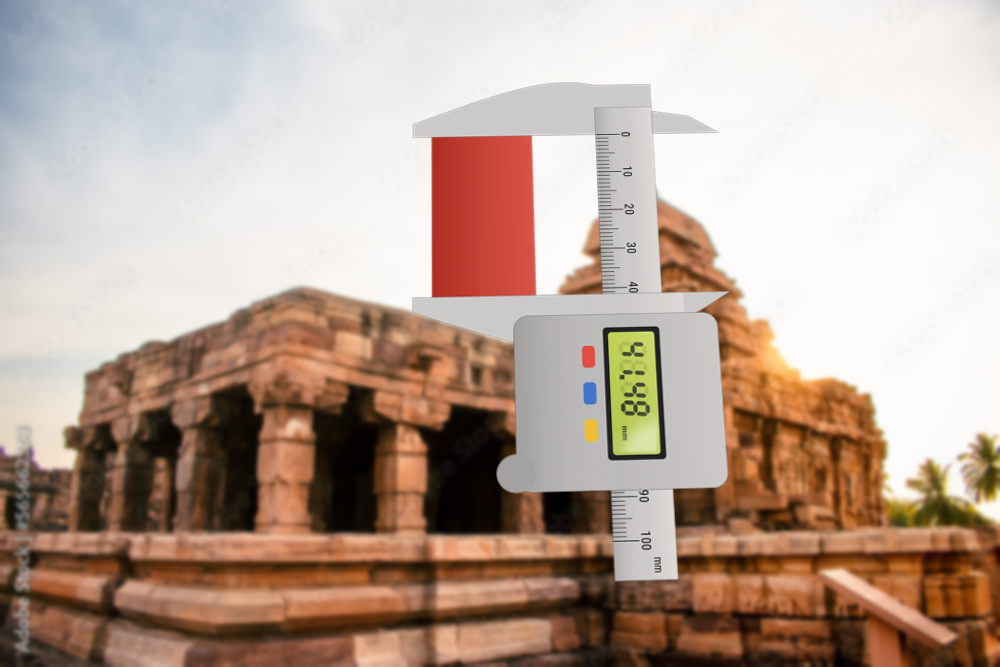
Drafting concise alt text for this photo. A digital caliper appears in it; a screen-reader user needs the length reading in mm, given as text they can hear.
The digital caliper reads 41.48 mm
